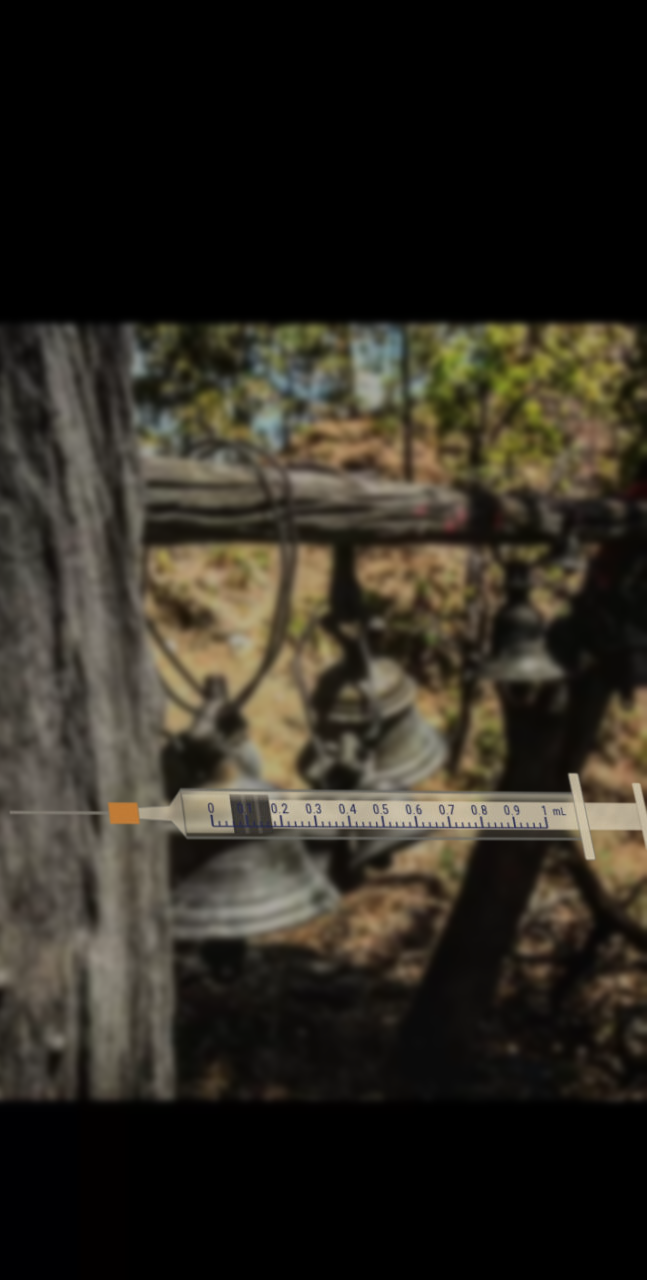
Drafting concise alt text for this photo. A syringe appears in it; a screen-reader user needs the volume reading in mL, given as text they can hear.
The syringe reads 0.06 mL
